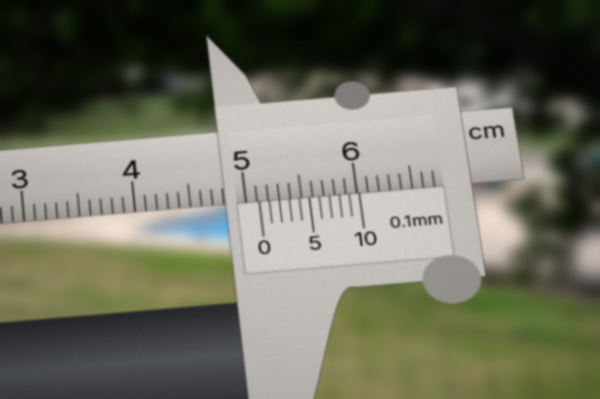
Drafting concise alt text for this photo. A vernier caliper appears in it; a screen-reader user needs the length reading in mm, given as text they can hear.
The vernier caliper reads 51.2 mm
